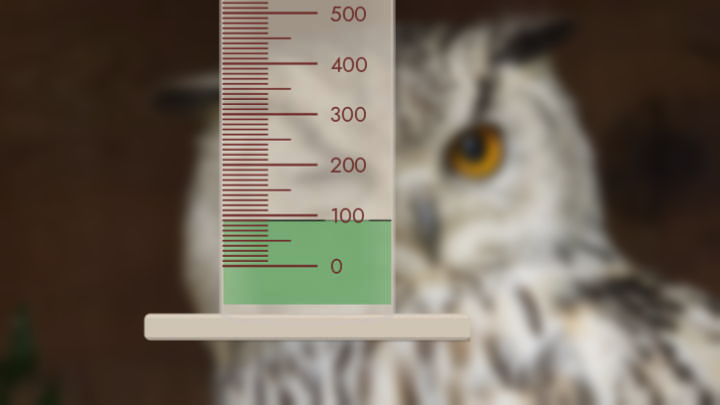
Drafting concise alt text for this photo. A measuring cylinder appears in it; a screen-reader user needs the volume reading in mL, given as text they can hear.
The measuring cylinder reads 90 mL
